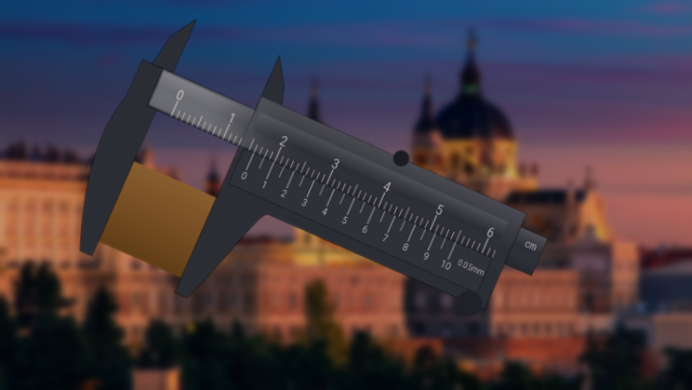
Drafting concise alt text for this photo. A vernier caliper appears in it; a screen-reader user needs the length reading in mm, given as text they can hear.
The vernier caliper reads 16.0 mm
